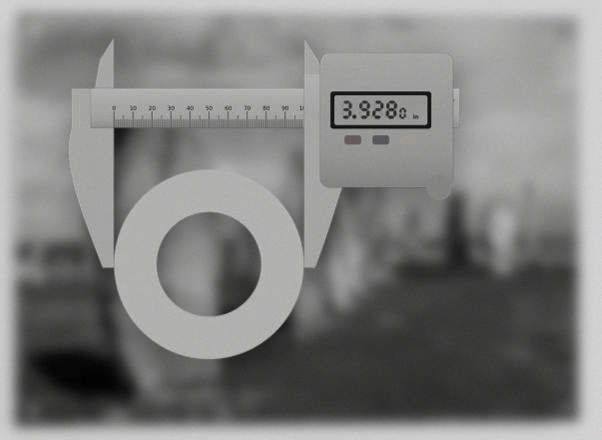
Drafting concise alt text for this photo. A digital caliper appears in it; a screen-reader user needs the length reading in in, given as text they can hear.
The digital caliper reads 3.9280 in
